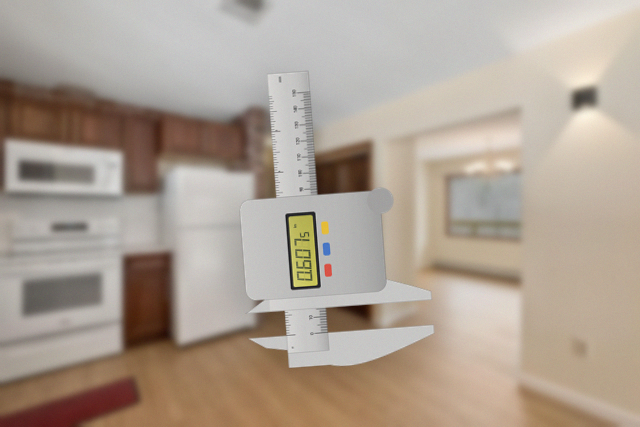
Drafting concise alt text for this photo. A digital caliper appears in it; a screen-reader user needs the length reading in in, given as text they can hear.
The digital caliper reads 0.6075 in
